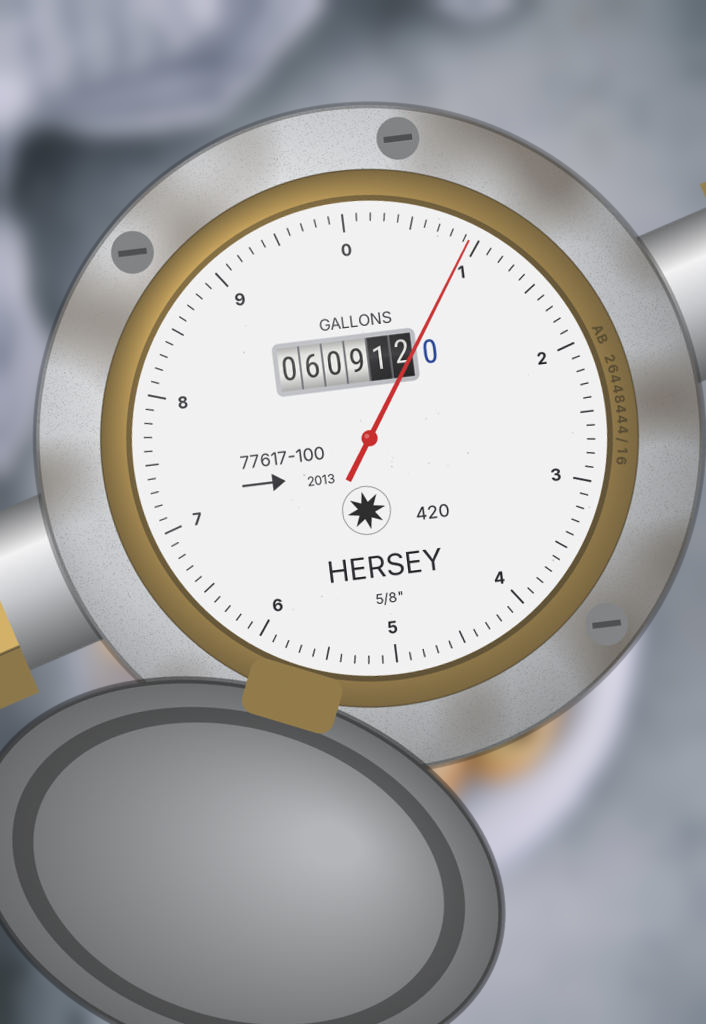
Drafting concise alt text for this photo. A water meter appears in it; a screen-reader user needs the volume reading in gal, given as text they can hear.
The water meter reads 609120.9 gal
